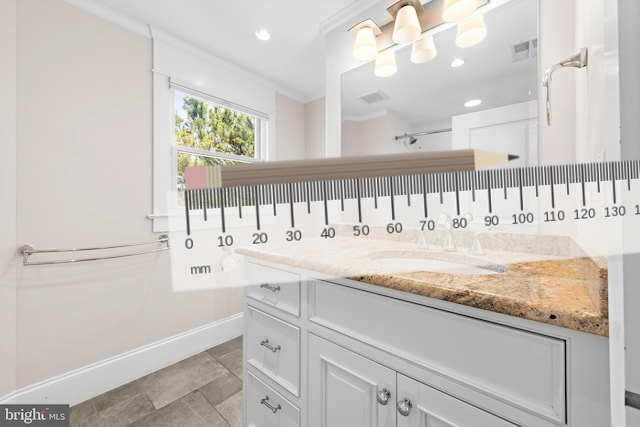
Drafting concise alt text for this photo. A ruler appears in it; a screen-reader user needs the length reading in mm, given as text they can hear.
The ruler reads 100 mm
